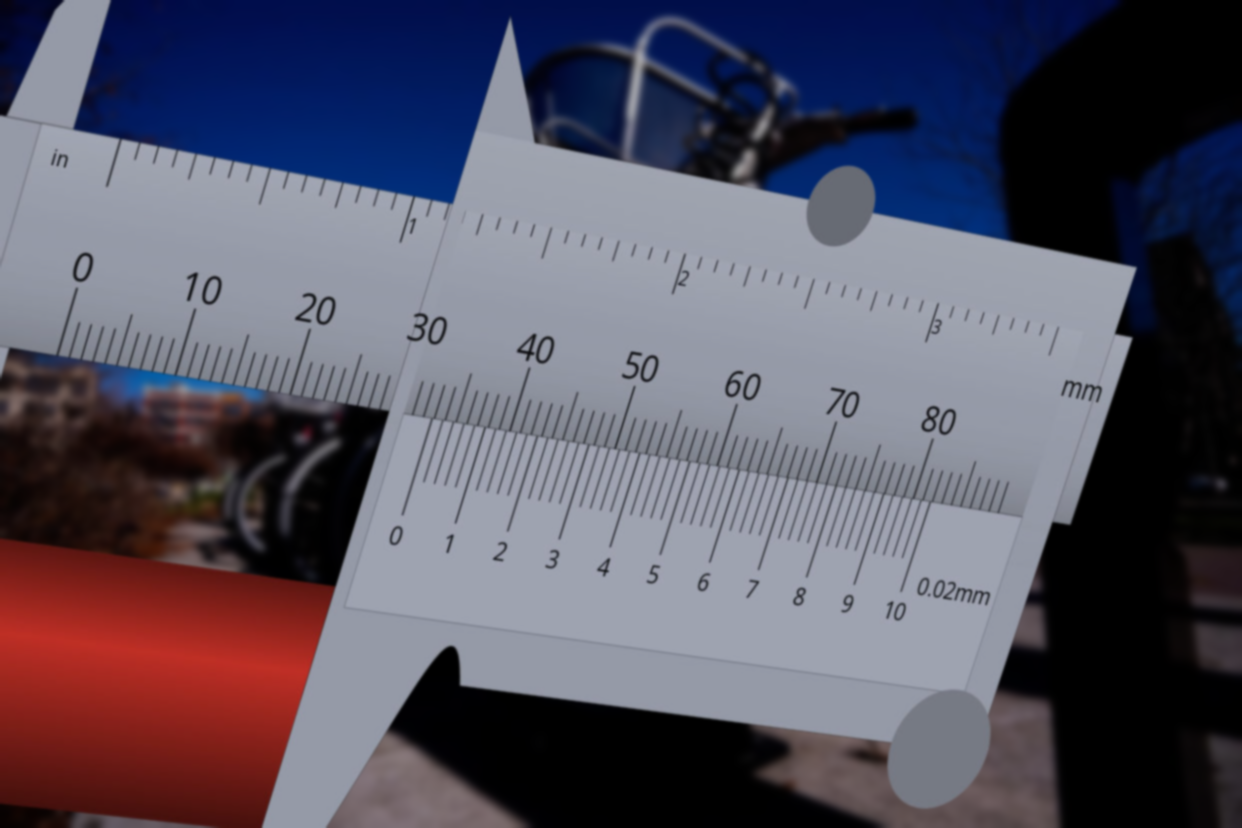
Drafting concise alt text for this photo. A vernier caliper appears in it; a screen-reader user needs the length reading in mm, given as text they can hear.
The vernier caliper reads 32.8 mm
